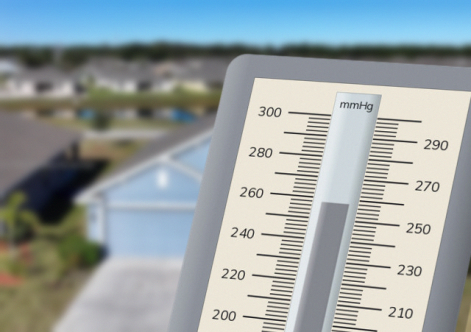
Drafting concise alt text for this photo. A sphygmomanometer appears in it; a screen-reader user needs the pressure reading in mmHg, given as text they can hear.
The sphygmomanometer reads 258 mmHg
